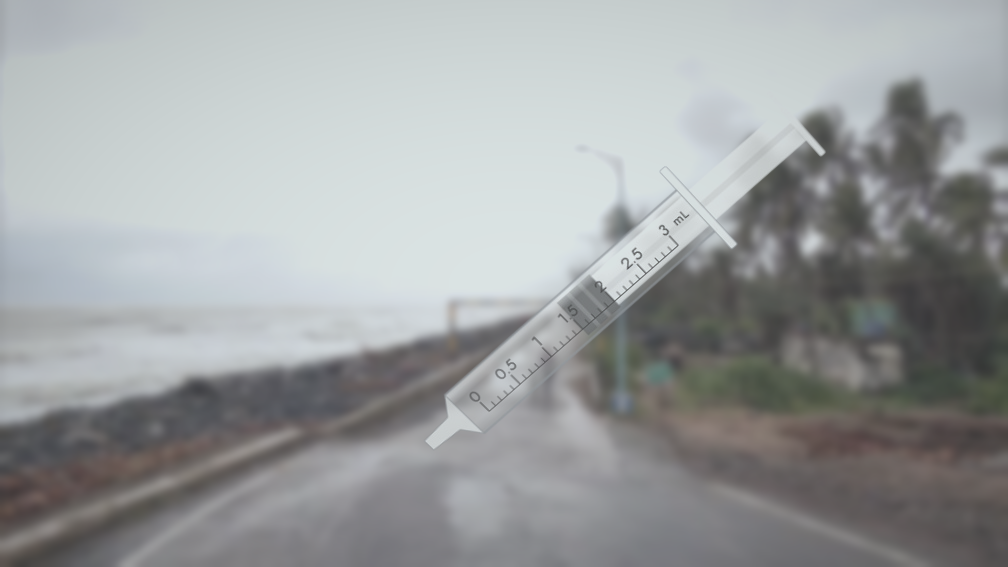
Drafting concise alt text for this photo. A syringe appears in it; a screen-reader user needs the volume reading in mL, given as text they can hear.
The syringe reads 1.5 mL
